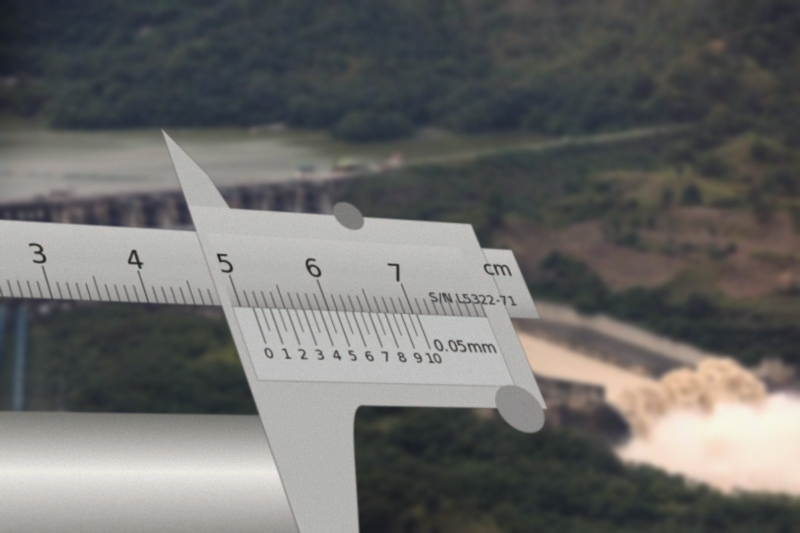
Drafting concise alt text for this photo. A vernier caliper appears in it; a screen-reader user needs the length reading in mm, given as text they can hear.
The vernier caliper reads 51.4 mm
